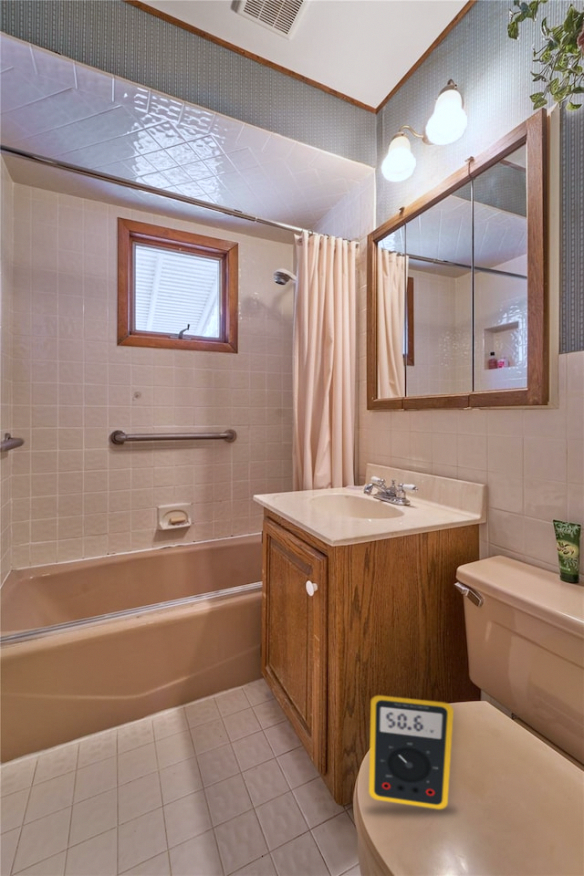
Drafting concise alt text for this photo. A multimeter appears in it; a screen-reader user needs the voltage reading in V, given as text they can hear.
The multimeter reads 50.6 V
